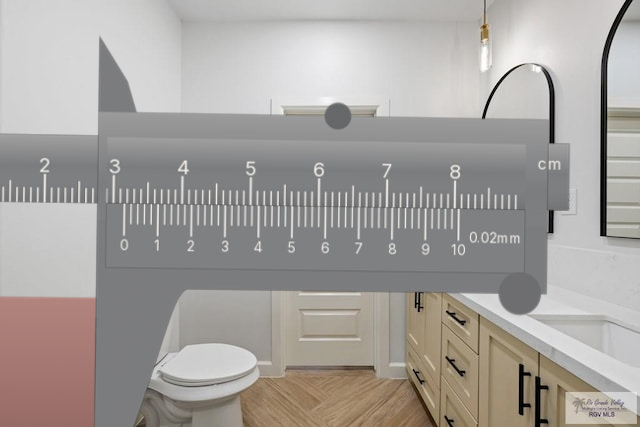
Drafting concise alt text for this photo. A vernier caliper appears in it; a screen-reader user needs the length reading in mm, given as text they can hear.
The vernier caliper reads 31.6 mm
